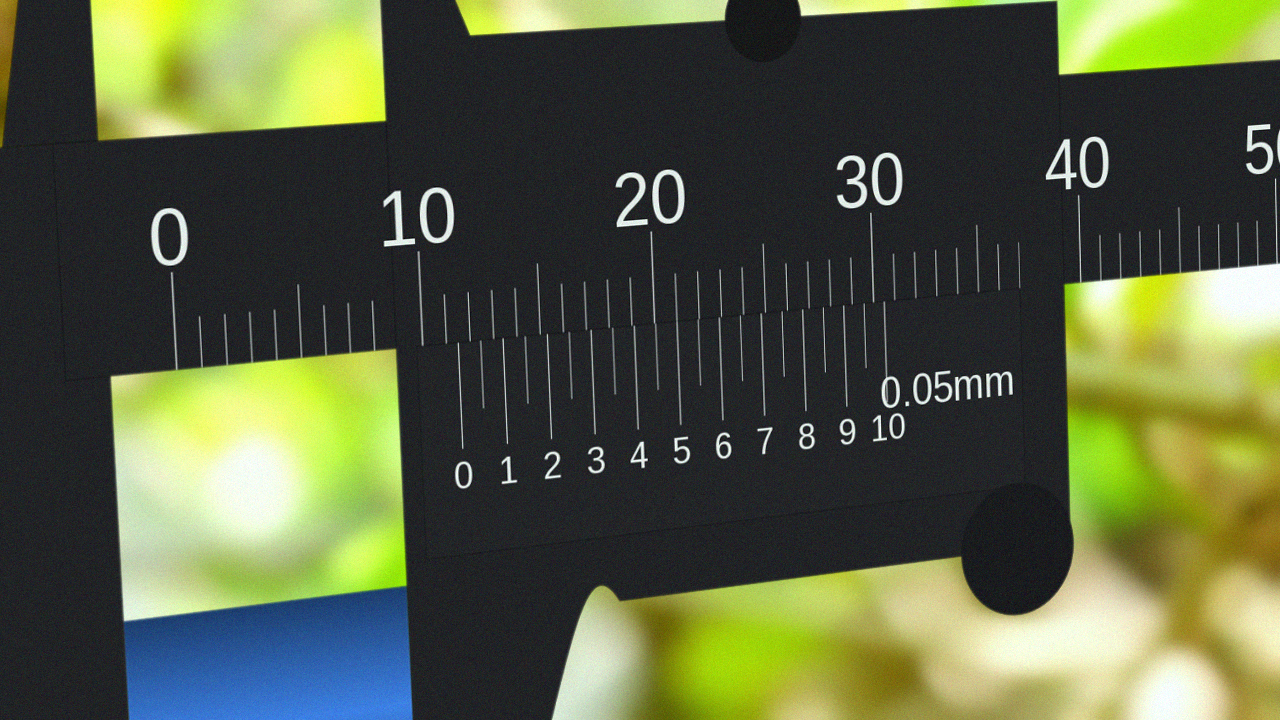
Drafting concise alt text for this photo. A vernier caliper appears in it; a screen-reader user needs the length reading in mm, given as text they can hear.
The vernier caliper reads 11.5 mm
